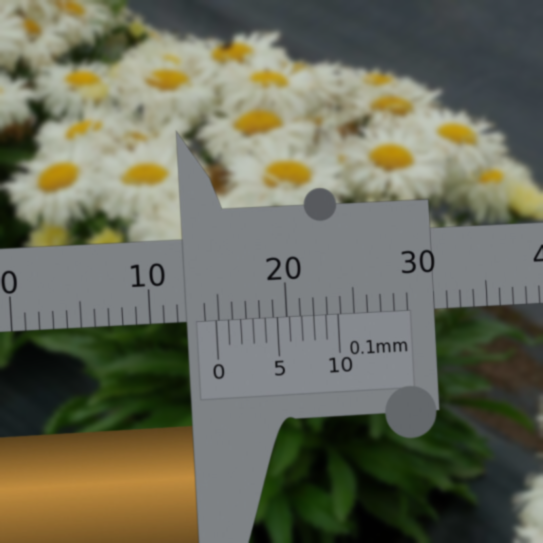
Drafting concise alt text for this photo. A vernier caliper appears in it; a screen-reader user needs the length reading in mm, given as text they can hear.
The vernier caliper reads 14.8 mm
